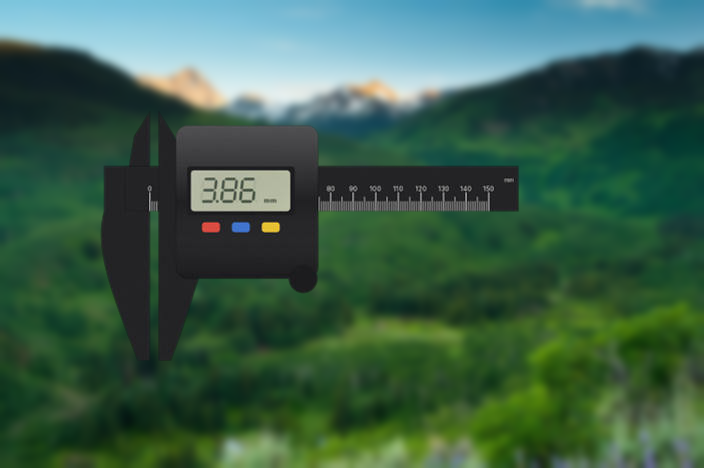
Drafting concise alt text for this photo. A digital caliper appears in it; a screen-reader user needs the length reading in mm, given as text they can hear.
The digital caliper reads 3.86 mm
